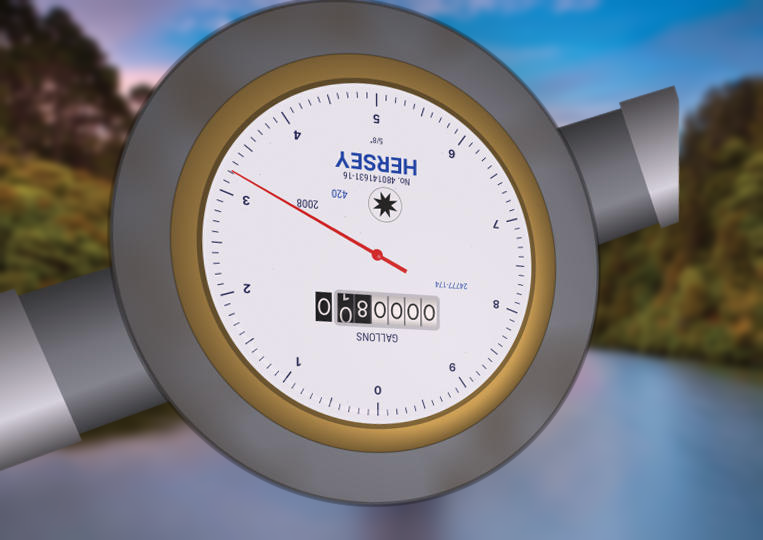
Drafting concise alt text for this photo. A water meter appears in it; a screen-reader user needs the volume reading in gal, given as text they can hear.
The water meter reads 803.2 gal
